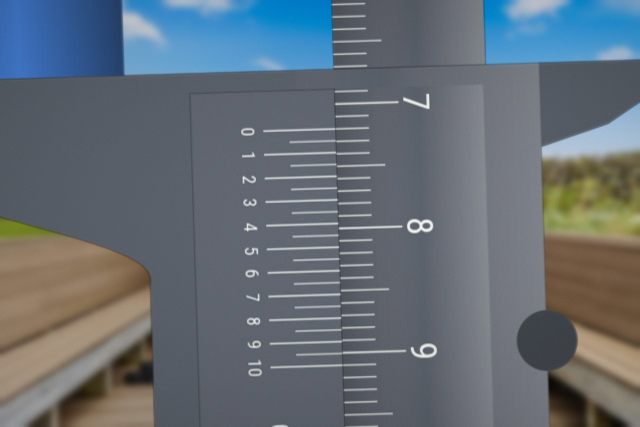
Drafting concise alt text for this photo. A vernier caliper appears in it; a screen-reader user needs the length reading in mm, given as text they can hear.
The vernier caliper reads 72.0 mm
